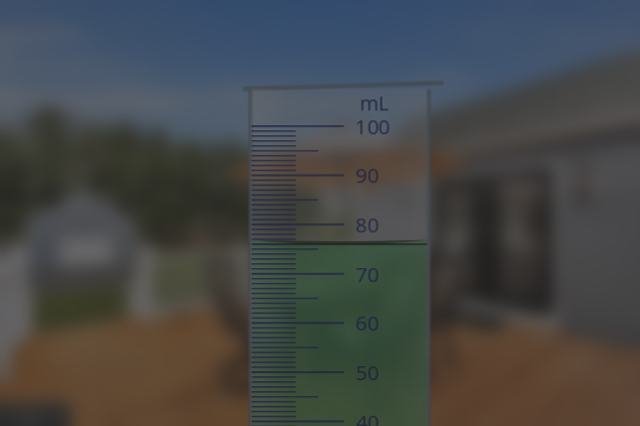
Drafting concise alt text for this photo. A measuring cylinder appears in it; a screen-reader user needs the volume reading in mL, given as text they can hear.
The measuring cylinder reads 76 mL
